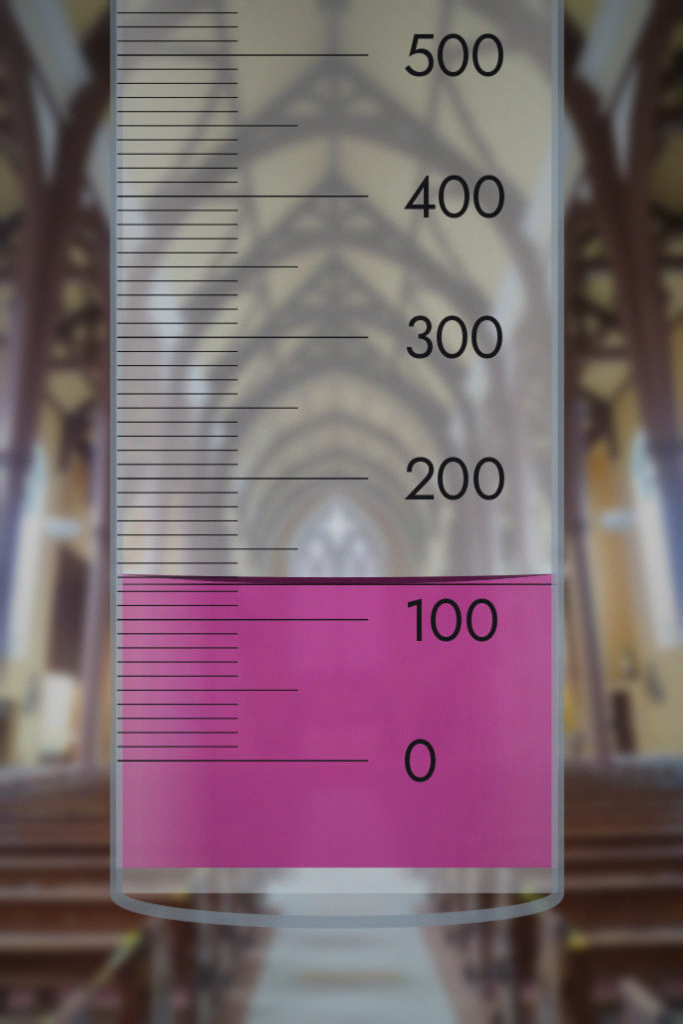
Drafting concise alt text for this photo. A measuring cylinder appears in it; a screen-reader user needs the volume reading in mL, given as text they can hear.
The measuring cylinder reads 125 mL
